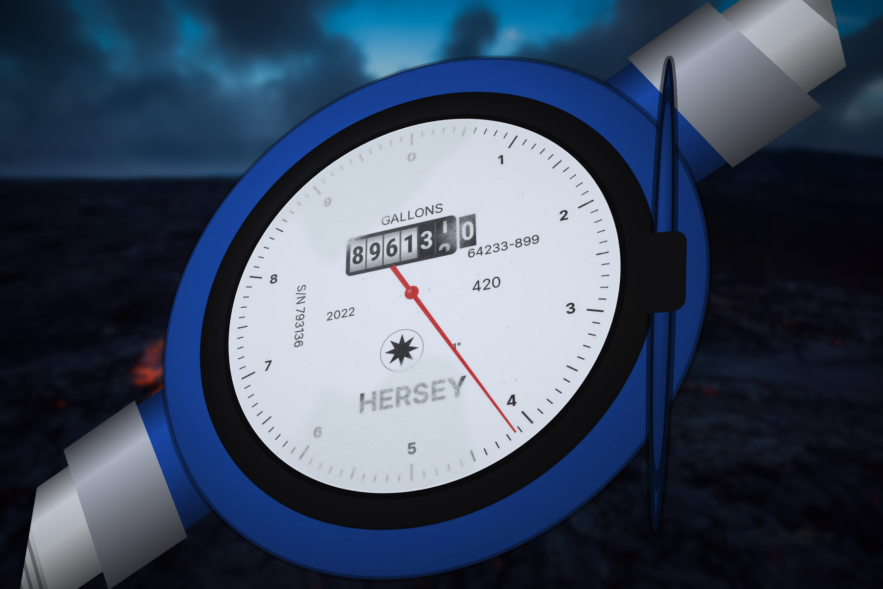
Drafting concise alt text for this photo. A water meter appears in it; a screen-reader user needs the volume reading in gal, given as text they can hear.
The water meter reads 8961314.1 gal
